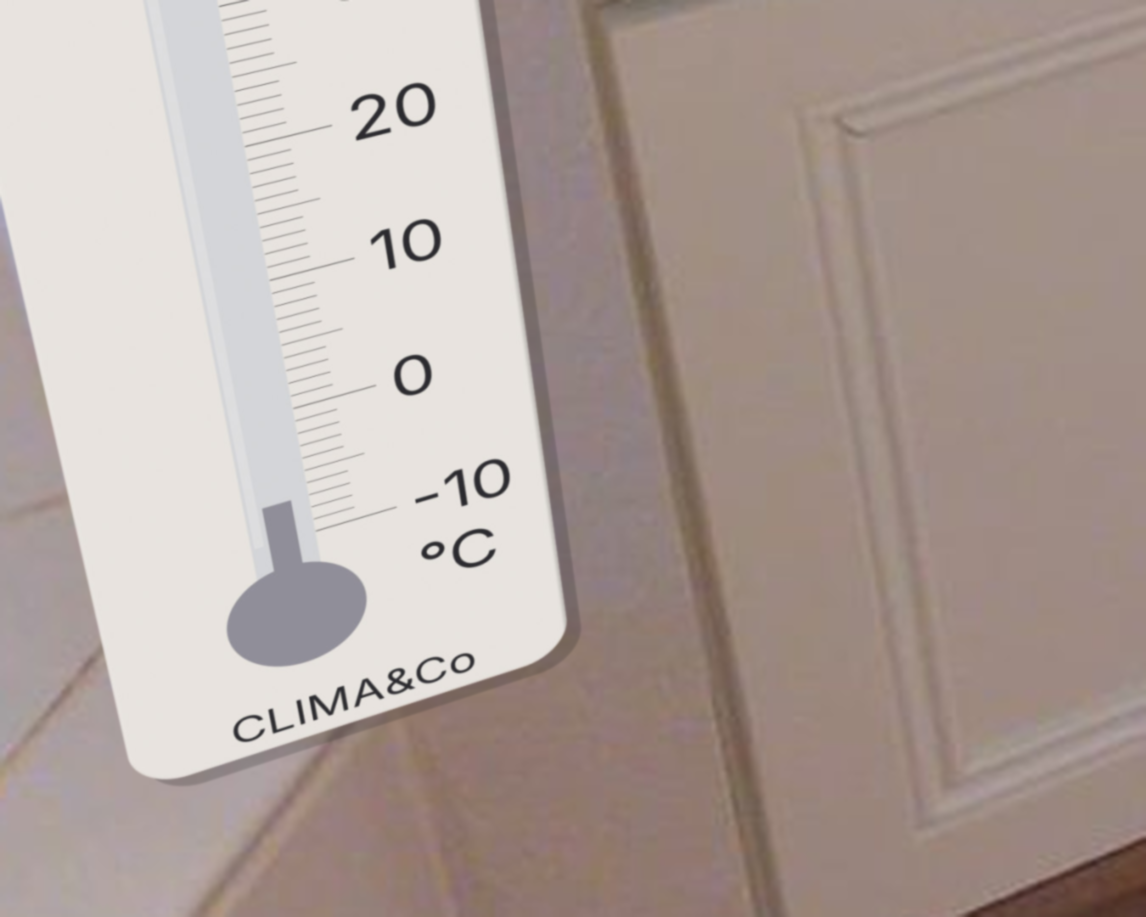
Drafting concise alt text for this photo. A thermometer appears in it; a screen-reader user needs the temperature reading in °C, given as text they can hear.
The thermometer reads -7 °C
